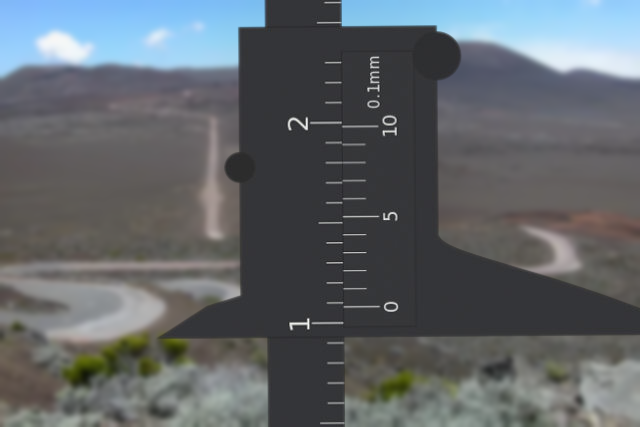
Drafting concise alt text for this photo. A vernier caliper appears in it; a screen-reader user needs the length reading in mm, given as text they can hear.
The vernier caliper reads 10.8 mm
